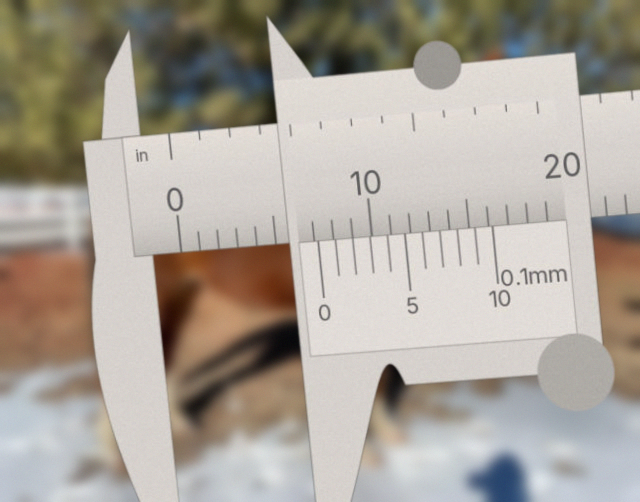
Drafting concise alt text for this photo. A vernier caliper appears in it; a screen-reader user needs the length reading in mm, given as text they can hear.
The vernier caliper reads 7.2 mm
